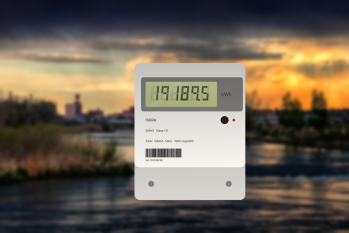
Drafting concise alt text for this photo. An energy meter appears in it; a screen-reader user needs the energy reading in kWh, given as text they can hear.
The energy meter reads 19189.5 kWh
